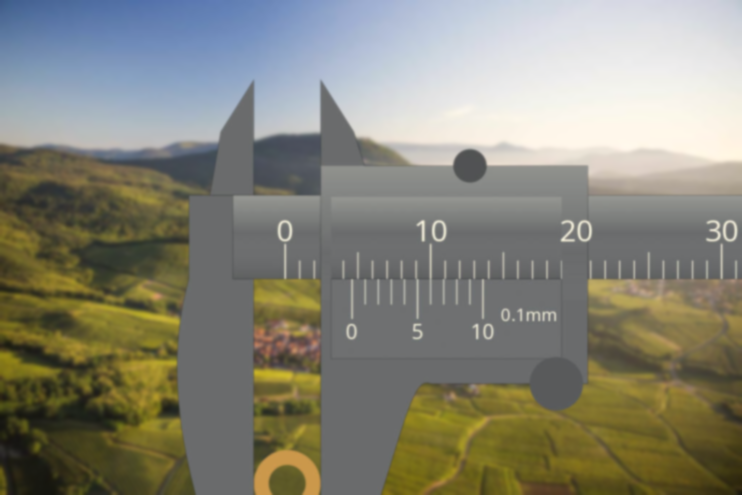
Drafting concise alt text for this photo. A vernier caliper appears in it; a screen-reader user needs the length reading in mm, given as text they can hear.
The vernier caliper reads 4.6 mm
